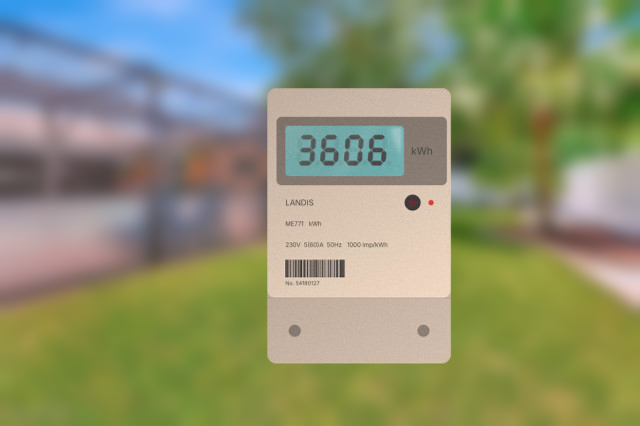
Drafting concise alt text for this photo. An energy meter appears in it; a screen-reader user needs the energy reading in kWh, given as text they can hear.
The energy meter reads 3606 kWh
